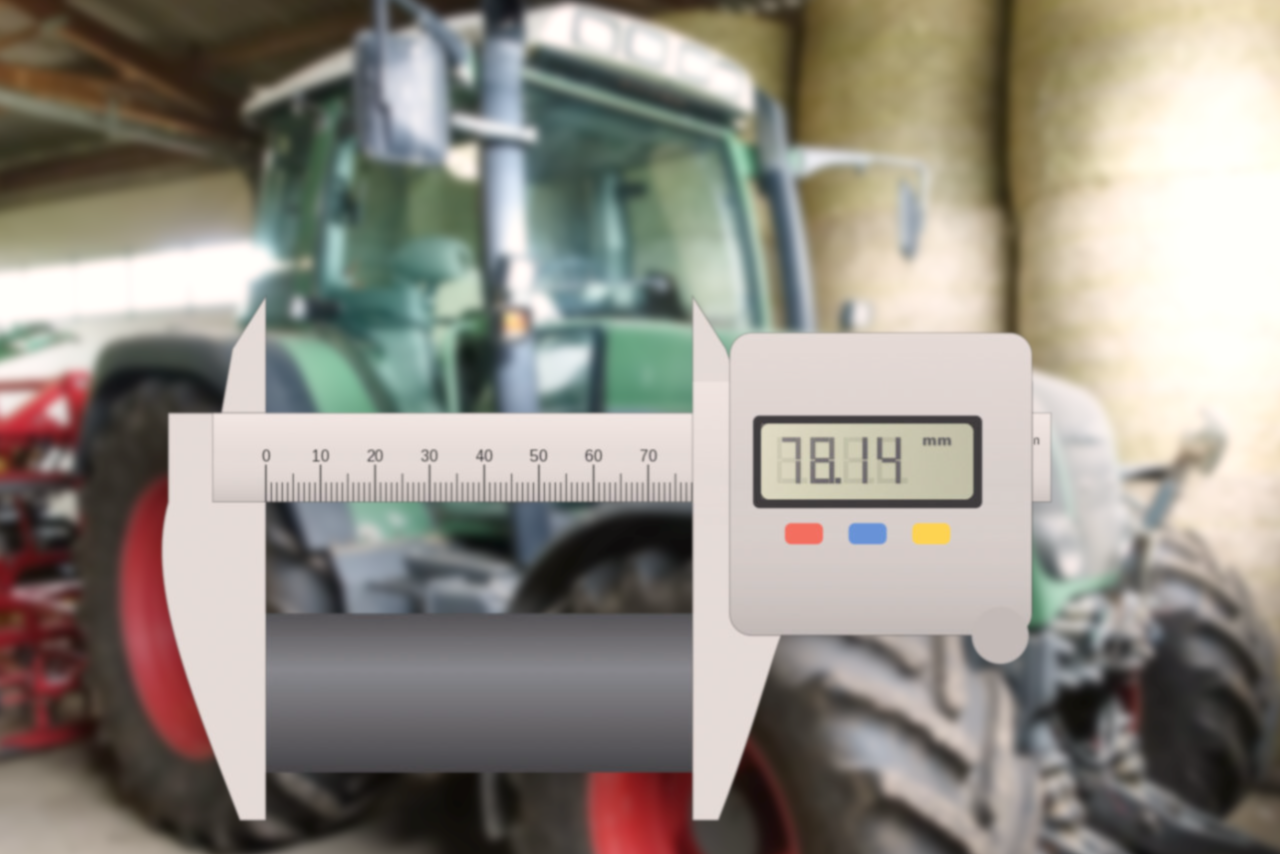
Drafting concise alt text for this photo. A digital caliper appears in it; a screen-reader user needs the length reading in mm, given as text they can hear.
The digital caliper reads 78.14 mm
